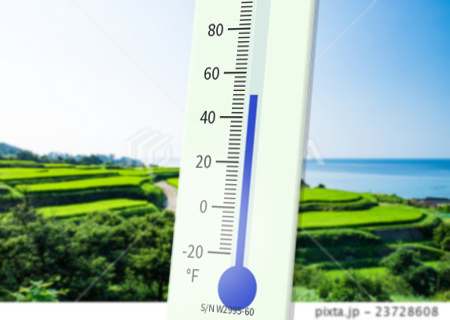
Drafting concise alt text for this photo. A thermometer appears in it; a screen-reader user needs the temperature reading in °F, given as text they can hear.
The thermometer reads 50 °F
